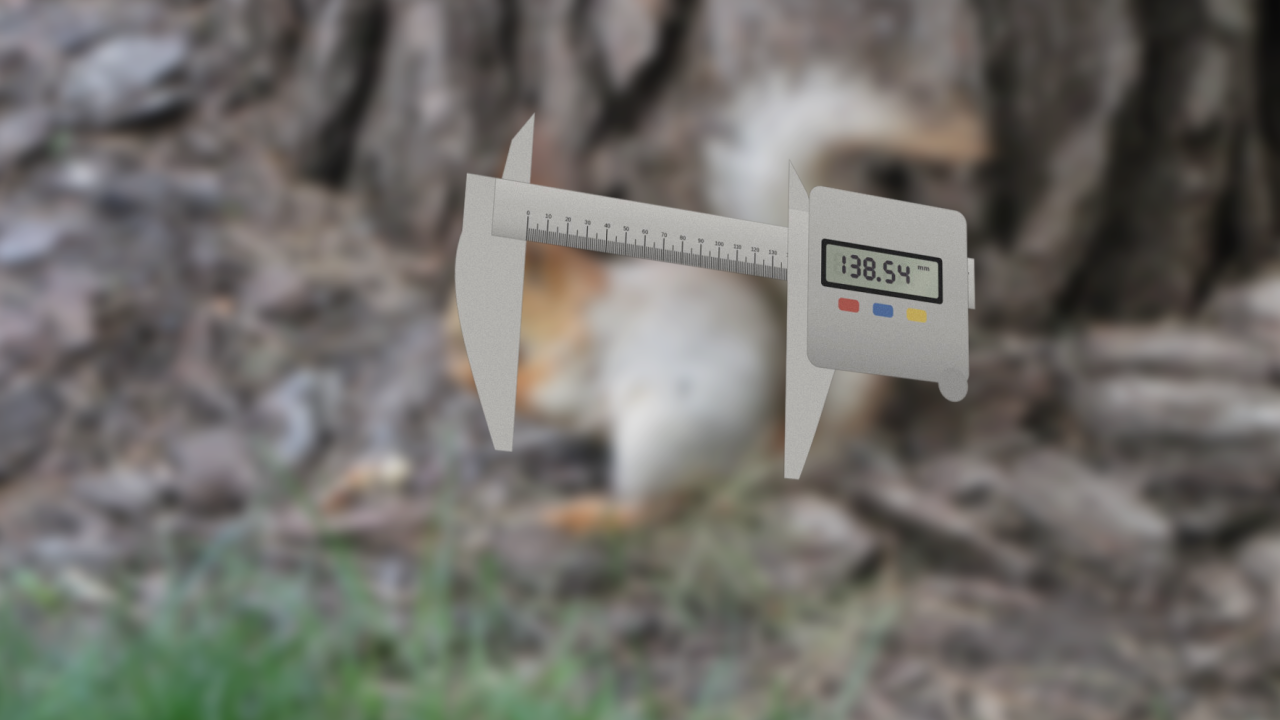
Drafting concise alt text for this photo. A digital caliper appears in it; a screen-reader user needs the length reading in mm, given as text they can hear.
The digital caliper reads 138.54 mm
